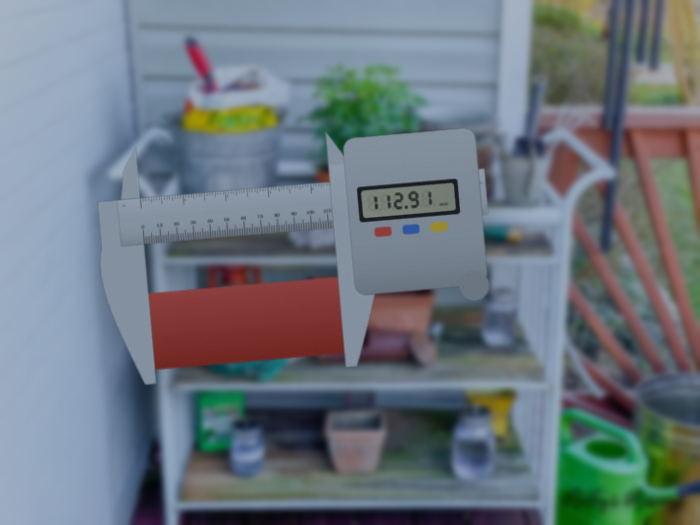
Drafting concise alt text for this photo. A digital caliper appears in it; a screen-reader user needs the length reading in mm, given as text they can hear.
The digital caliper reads 112.91 mm
